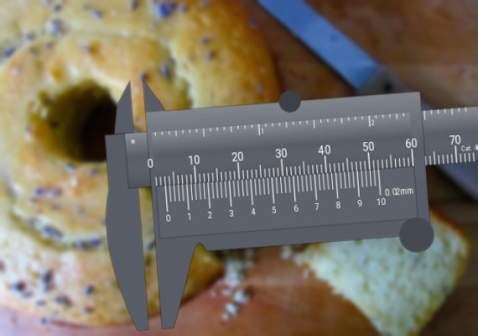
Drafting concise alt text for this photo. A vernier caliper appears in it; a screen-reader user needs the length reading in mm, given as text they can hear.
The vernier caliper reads 3.0 mm
